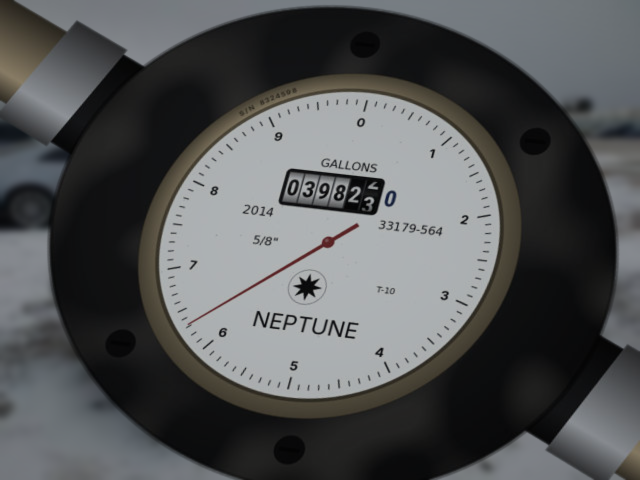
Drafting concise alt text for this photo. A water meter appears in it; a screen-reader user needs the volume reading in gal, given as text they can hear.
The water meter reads 398226.3 gal
